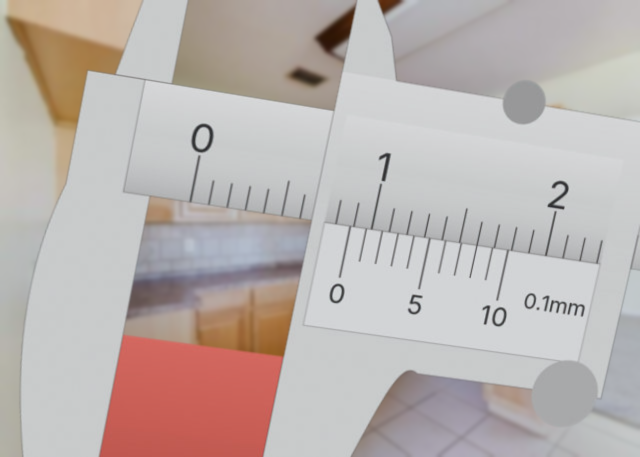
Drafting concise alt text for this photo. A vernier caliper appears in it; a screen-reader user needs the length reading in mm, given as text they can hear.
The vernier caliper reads 8.8 mm
